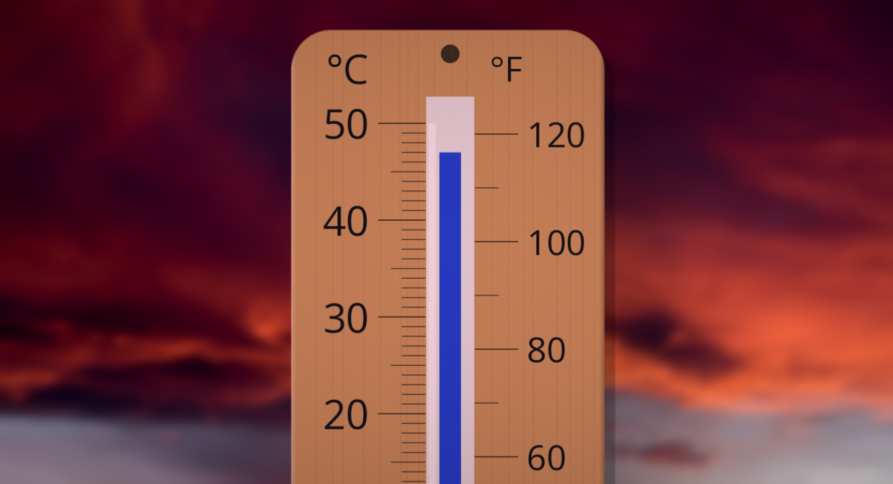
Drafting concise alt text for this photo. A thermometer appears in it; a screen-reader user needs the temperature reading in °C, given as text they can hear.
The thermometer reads 47 °C
